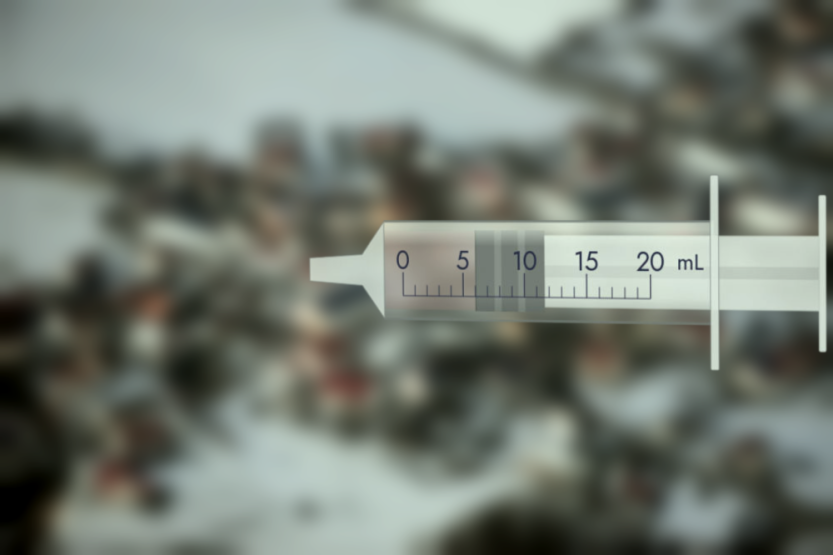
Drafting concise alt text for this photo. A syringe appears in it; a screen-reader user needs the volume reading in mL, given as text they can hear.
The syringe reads 6 mL
